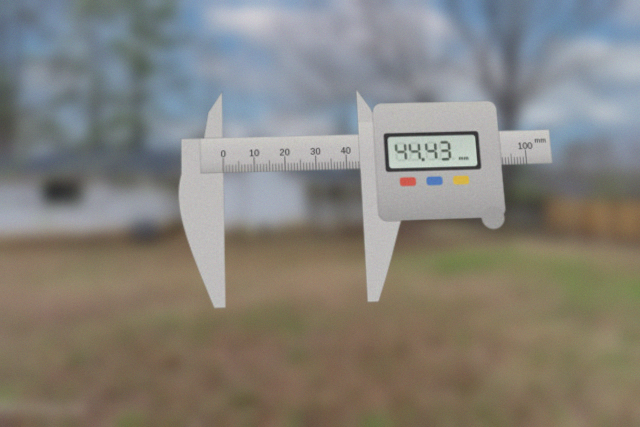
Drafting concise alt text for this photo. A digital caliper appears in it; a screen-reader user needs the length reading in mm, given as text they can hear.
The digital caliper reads 44.43 mm
